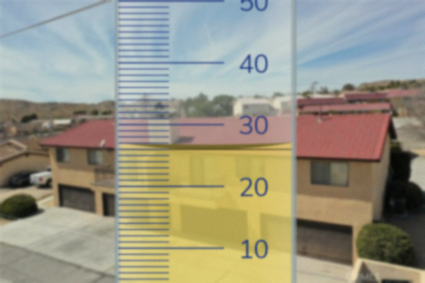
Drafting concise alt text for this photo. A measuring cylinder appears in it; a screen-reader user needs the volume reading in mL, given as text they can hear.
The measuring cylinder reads 26 mL
